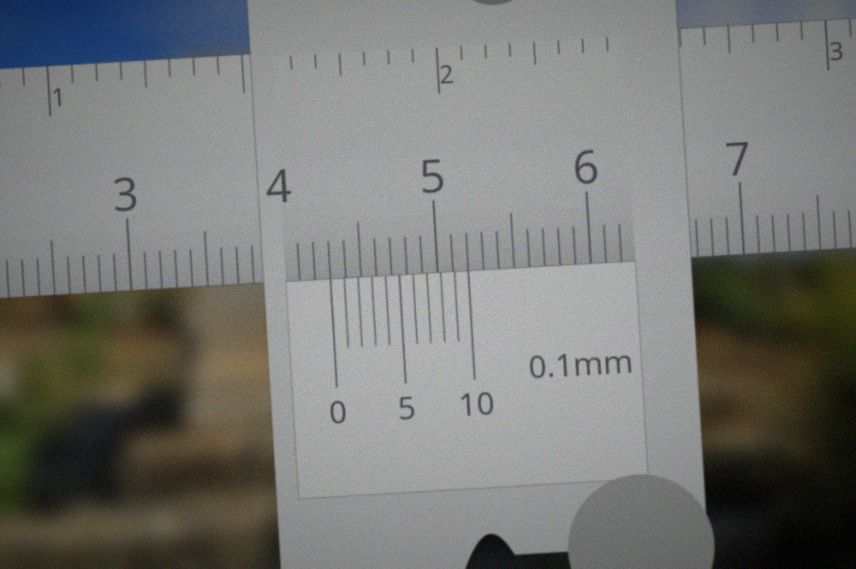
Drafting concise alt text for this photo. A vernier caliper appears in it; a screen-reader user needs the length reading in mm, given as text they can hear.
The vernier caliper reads 43.0 mm
